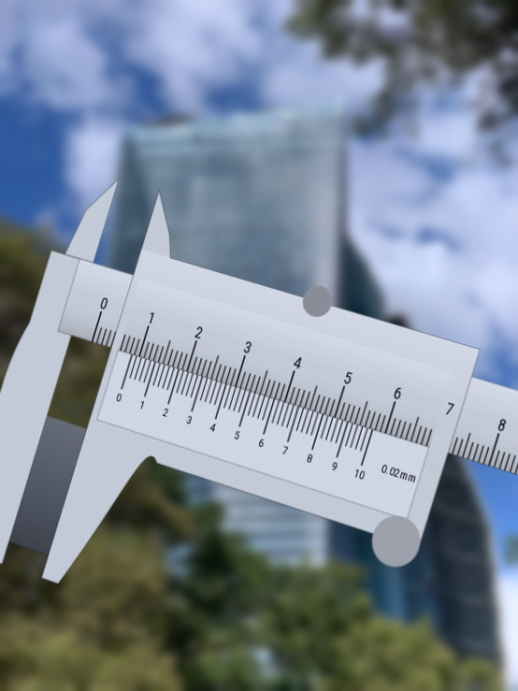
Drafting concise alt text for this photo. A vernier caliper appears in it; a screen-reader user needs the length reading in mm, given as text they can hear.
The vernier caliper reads 8.5 mm
